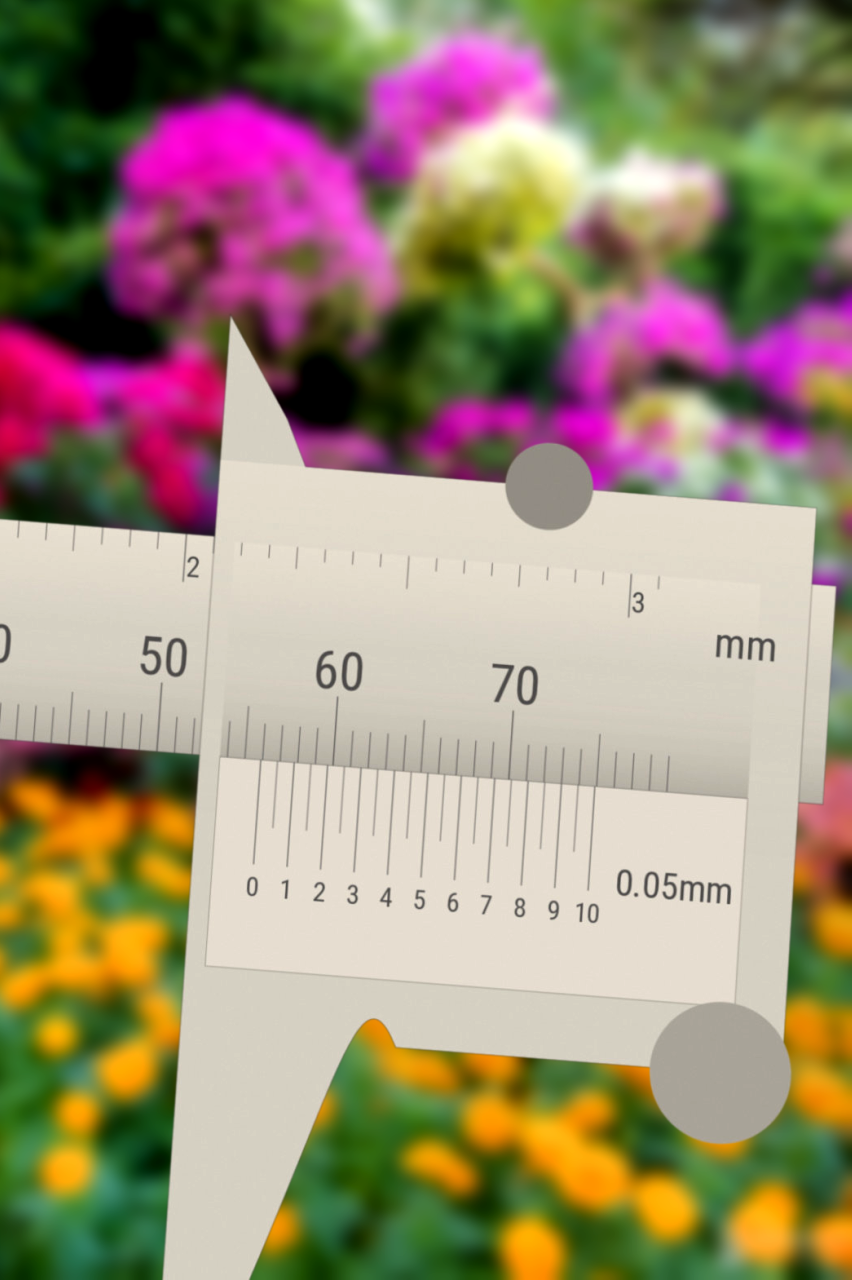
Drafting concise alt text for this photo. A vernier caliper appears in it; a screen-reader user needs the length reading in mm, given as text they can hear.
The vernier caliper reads 55.9 mm
